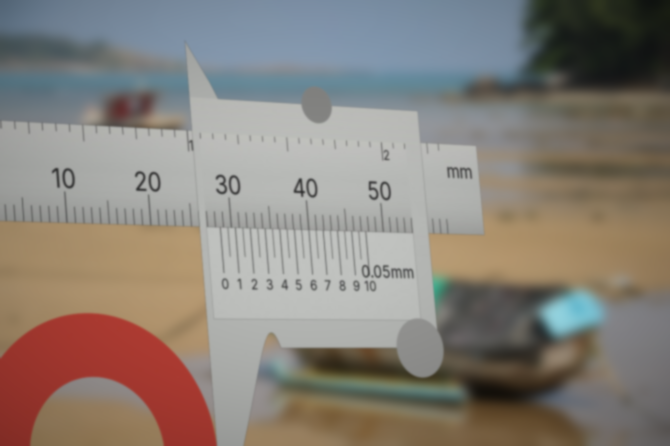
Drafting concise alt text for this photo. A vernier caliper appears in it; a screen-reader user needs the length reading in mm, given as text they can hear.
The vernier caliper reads 28.6 mm
